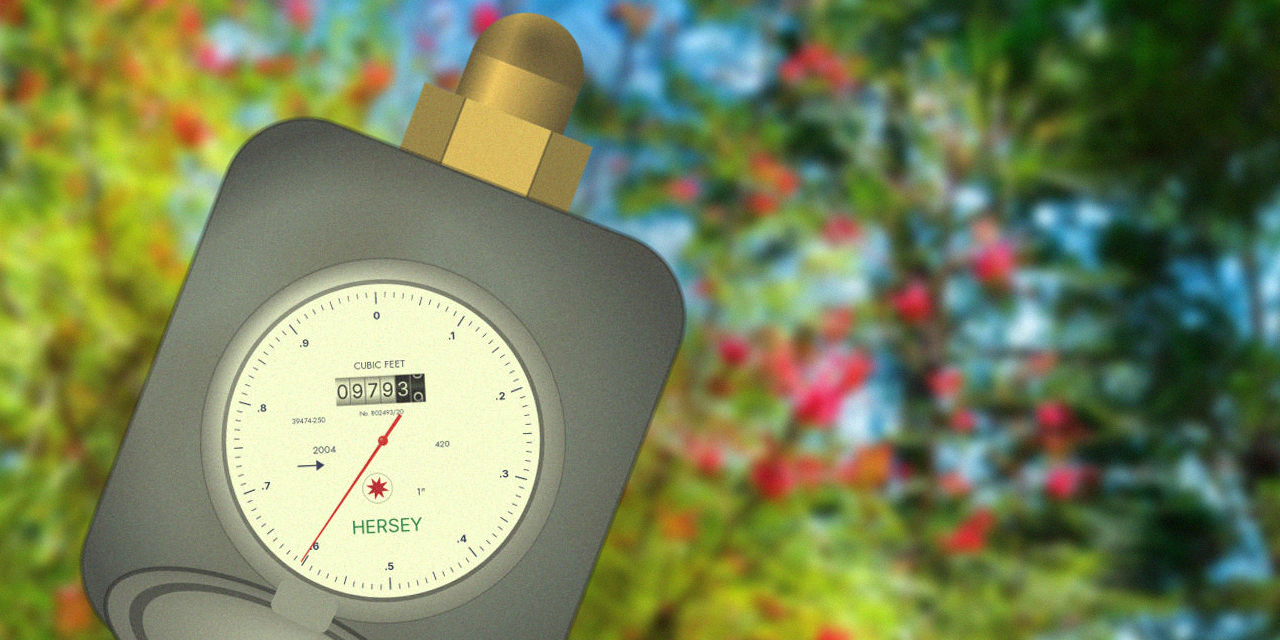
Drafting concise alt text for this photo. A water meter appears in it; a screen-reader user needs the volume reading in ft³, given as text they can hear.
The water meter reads 97938.60 ft³
